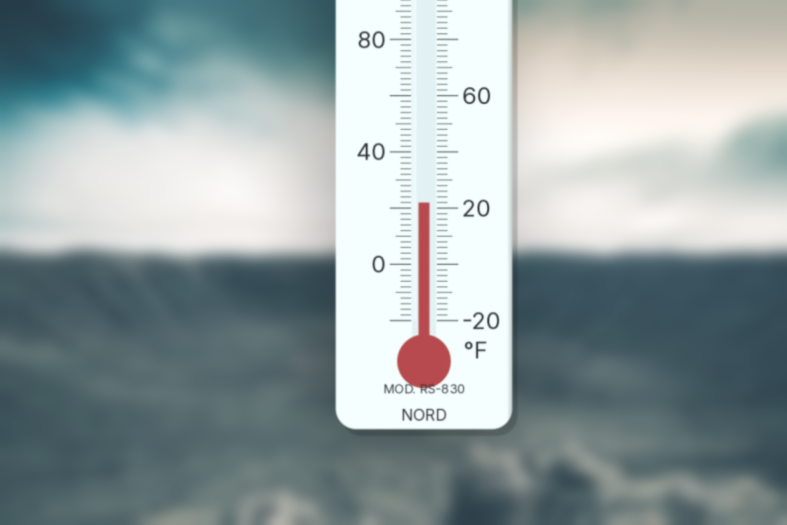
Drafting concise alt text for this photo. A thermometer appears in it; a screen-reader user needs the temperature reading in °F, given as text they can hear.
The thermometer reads 22 °F
